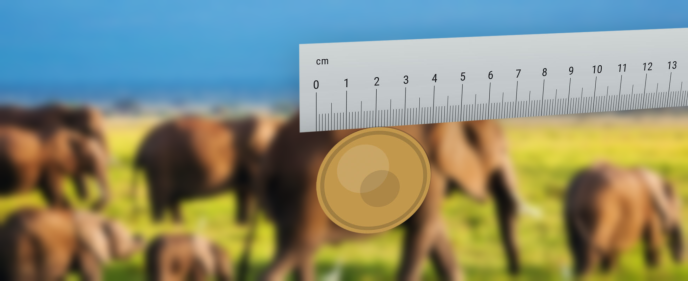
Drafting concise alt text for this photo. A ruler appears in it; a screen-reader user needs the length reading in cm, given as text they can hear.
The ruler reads 4 cm
